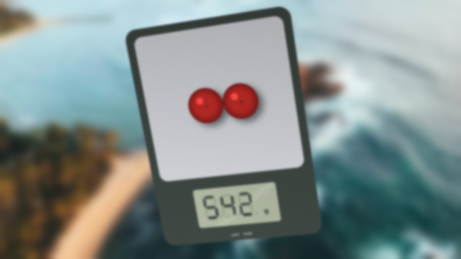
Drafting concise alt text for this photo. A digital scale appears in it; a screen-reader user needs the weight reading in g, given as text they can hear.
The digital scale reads 542 g
